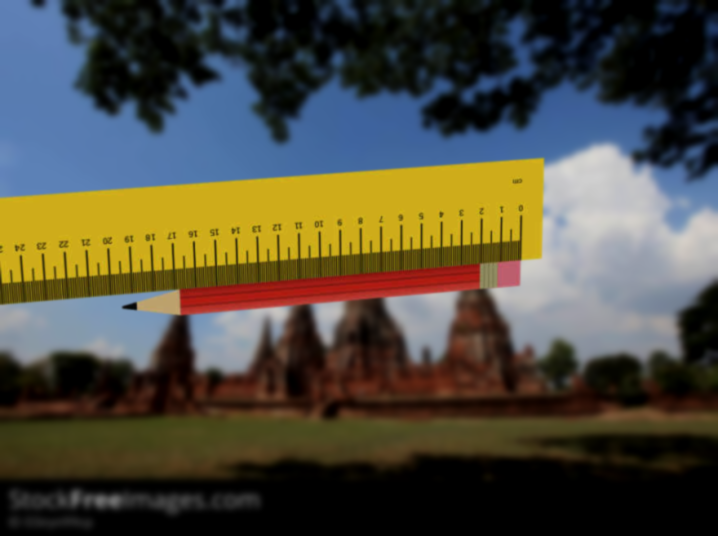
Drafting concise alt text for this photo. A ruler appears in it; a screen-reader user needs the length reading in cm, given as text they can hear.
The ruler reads 19.5 cm
